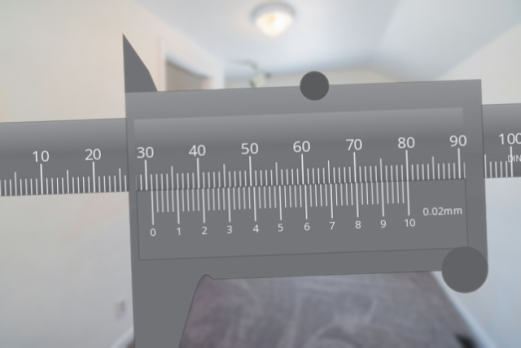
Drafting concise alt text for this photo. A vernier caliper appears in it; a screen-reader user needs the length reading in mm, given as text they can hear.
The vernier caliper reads 31.0 mm
